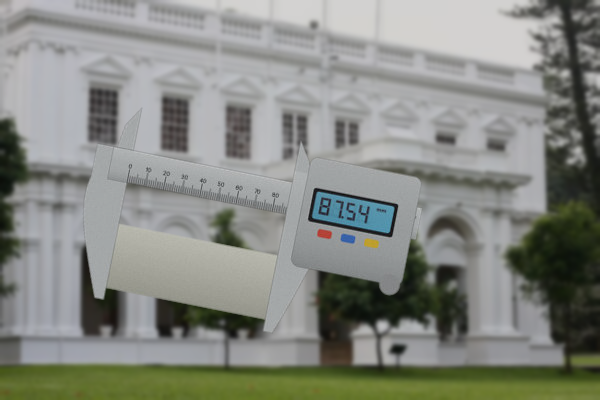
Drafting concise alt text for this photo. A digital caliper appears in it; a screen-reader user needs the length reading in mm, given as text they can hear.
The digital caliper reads 87.54 mm
